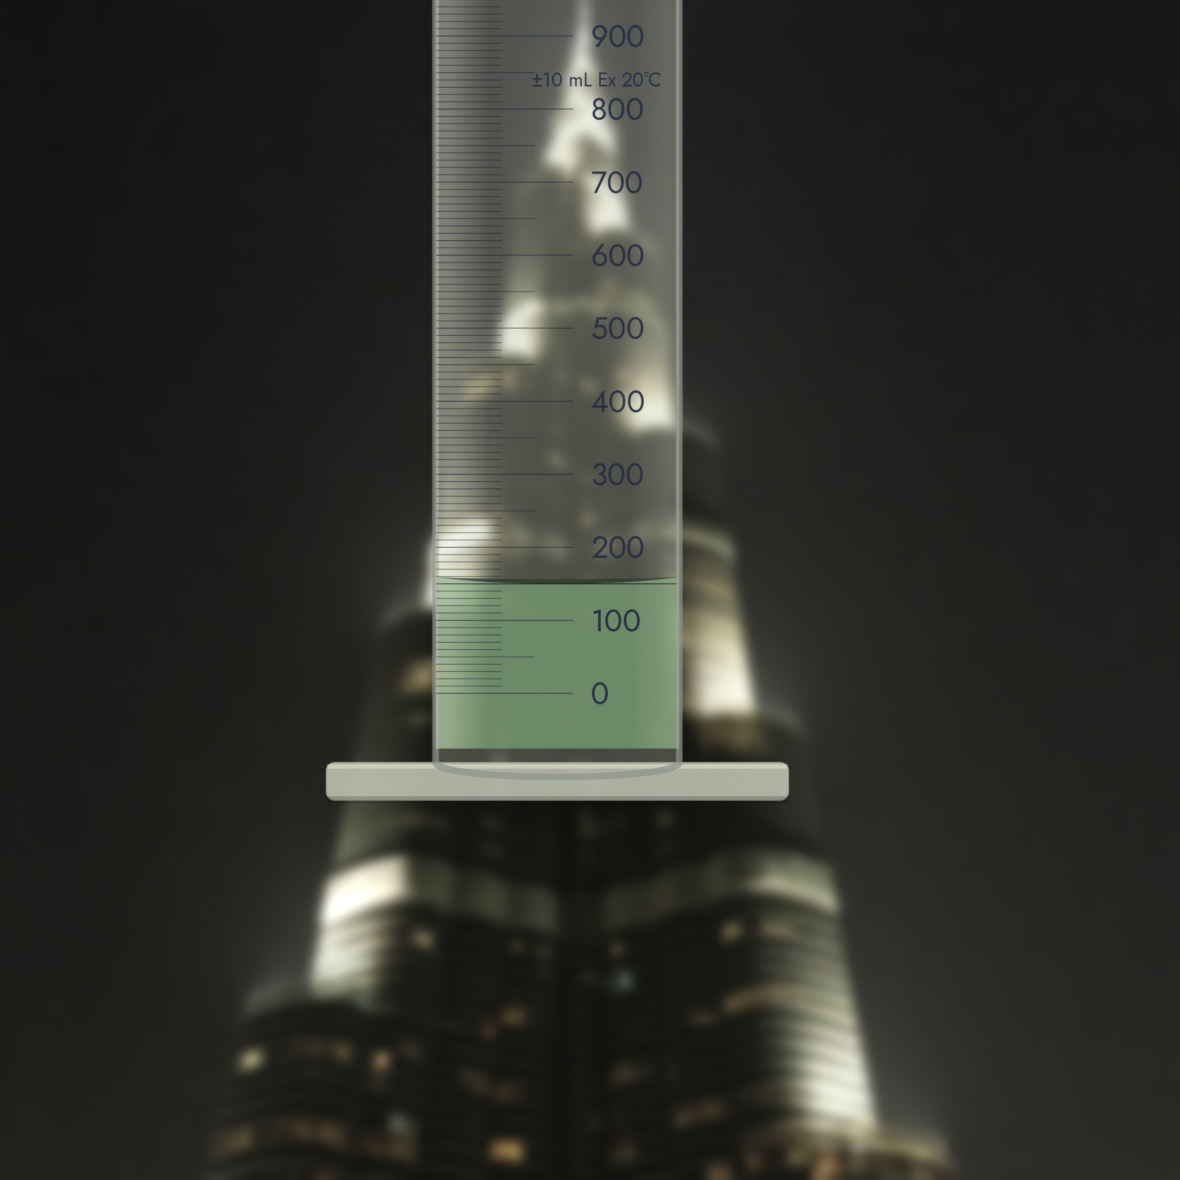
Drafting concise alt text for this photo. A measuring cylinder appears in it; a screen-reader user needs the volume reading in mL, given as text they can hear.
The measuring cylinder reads 150 mL
